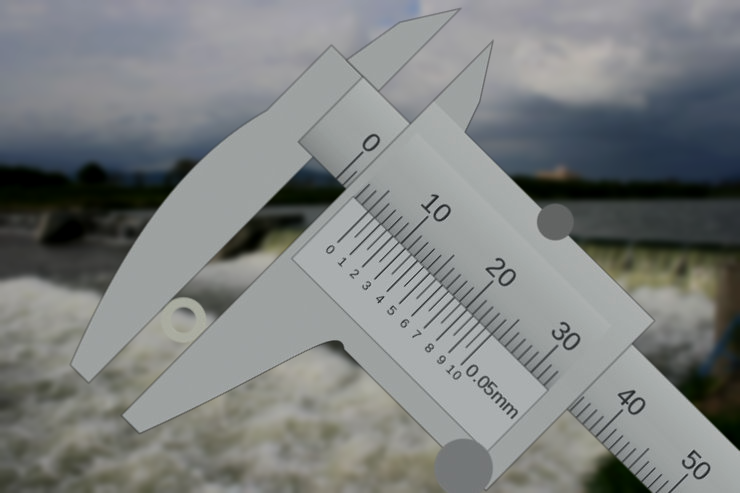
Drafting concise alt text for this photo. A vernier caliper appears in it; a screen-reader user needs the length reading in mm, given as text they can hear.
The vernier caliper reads 5.0 mm
